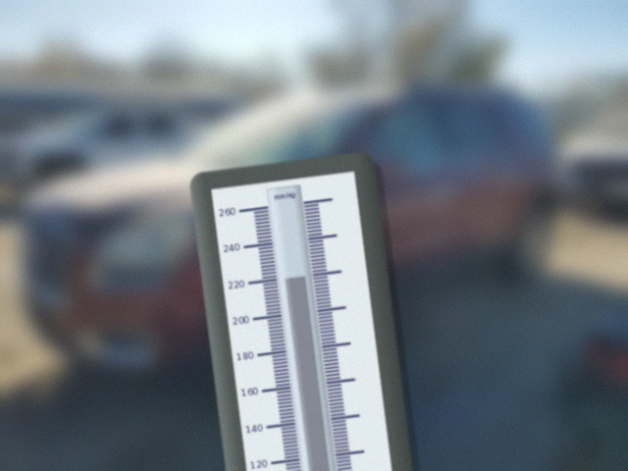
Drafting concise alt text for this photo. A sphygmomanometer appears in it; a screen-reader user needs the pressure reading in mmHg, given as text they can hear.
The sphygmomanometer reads 220 mmHg
